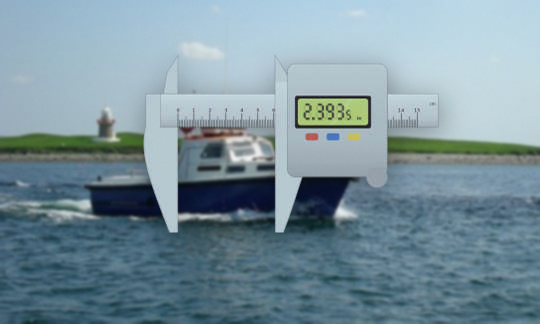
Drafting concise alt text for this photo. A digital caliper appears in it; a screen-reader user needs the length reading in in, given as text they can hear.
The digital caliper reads 2.3935 in
